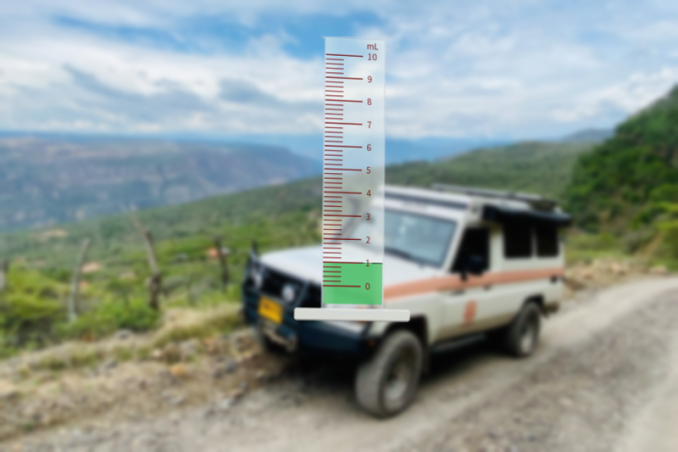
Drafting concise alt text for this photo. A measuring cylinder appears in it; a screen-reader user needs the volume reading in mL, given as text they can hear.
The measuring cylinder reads 1 mL
